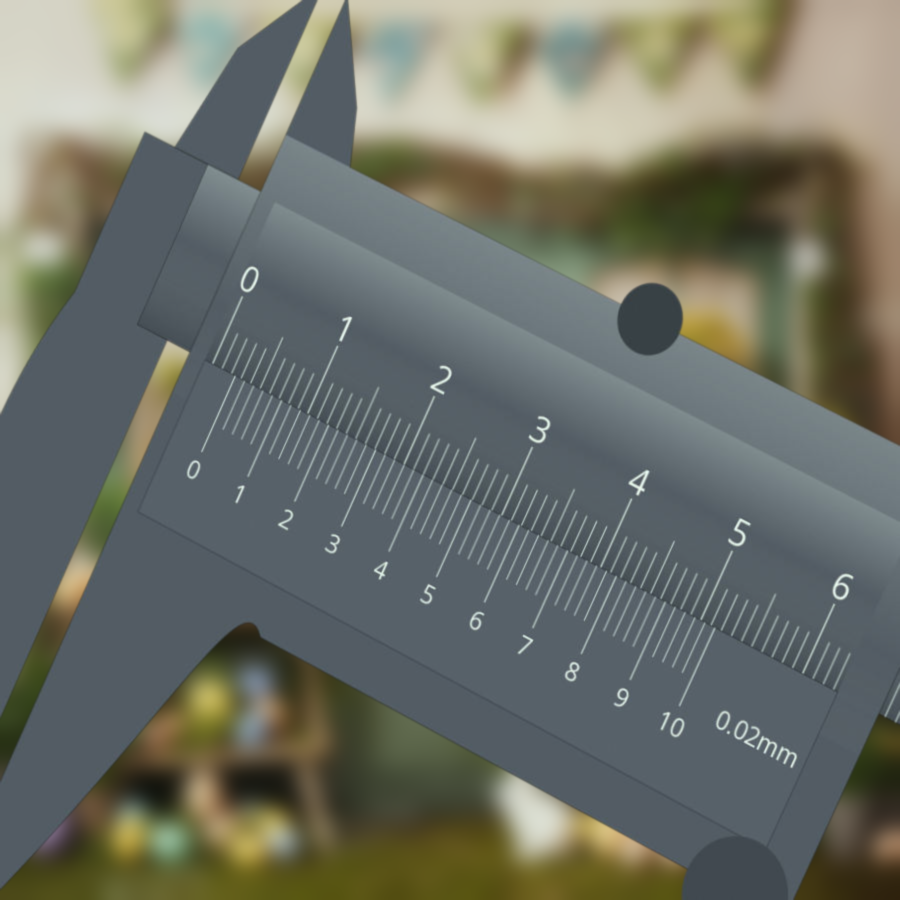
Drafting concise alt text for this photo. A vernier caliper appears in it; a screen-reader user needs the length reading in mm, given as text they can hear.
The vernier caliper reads 2.4 mm
